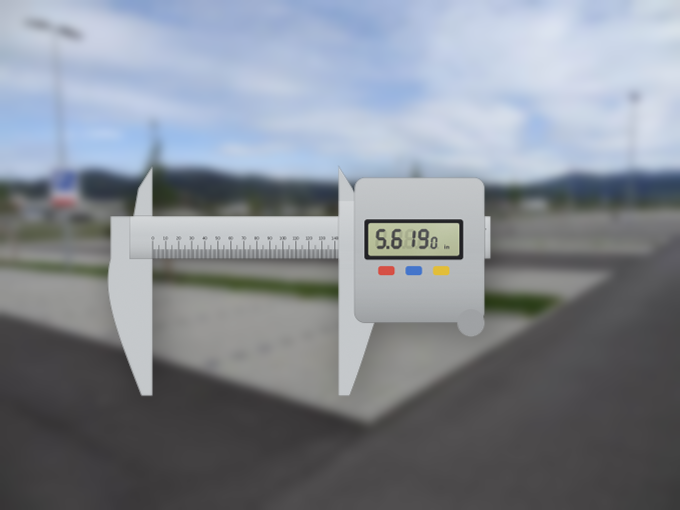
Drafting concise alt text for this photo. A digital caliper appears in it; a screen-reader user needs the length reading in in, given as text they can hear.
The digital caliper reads 5.6190 in
